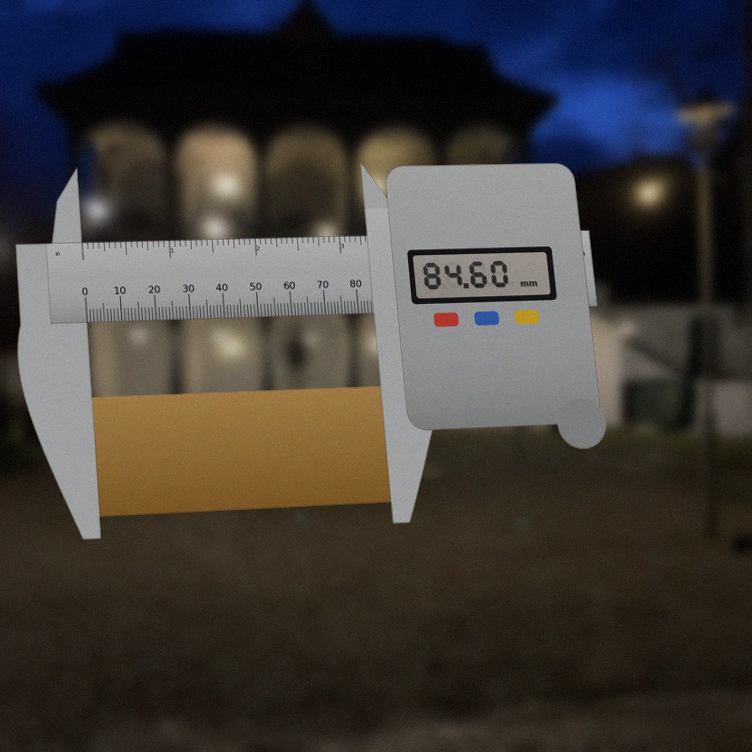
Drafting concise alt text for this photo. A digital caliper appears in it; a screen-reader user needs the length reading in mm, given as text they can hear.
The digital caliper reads 84.60 mm
